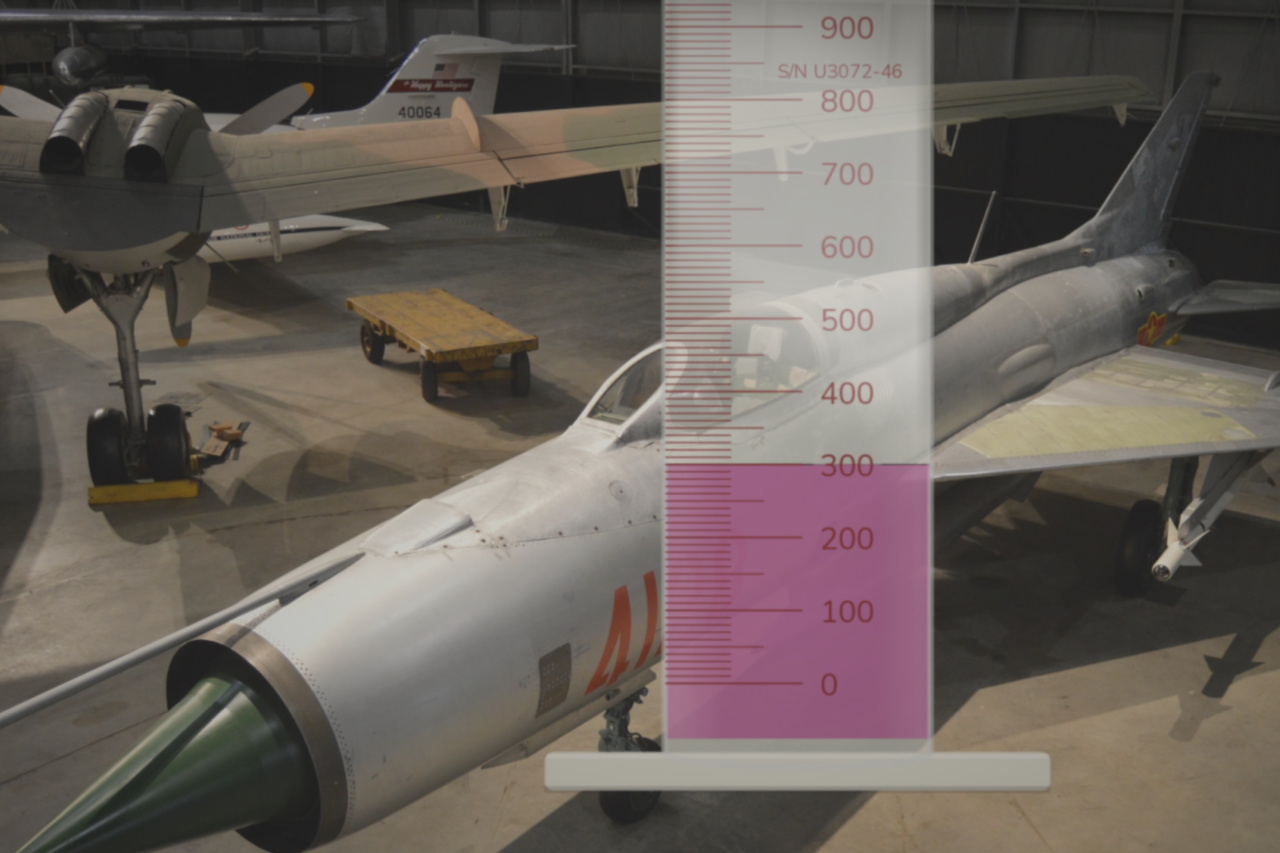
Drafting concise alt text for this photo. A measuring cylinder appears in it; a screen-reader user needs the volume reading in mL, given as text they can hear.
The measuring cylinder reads 300 mL
